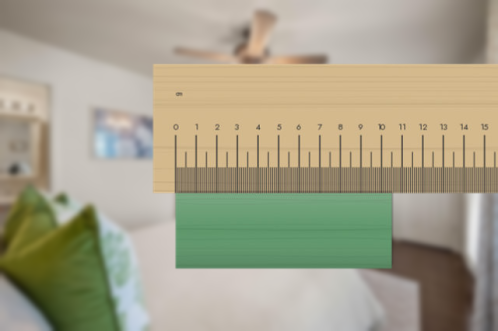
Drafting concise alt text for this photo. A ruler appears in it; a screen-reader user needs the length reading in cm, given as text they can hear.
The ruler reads 10.5 cm
